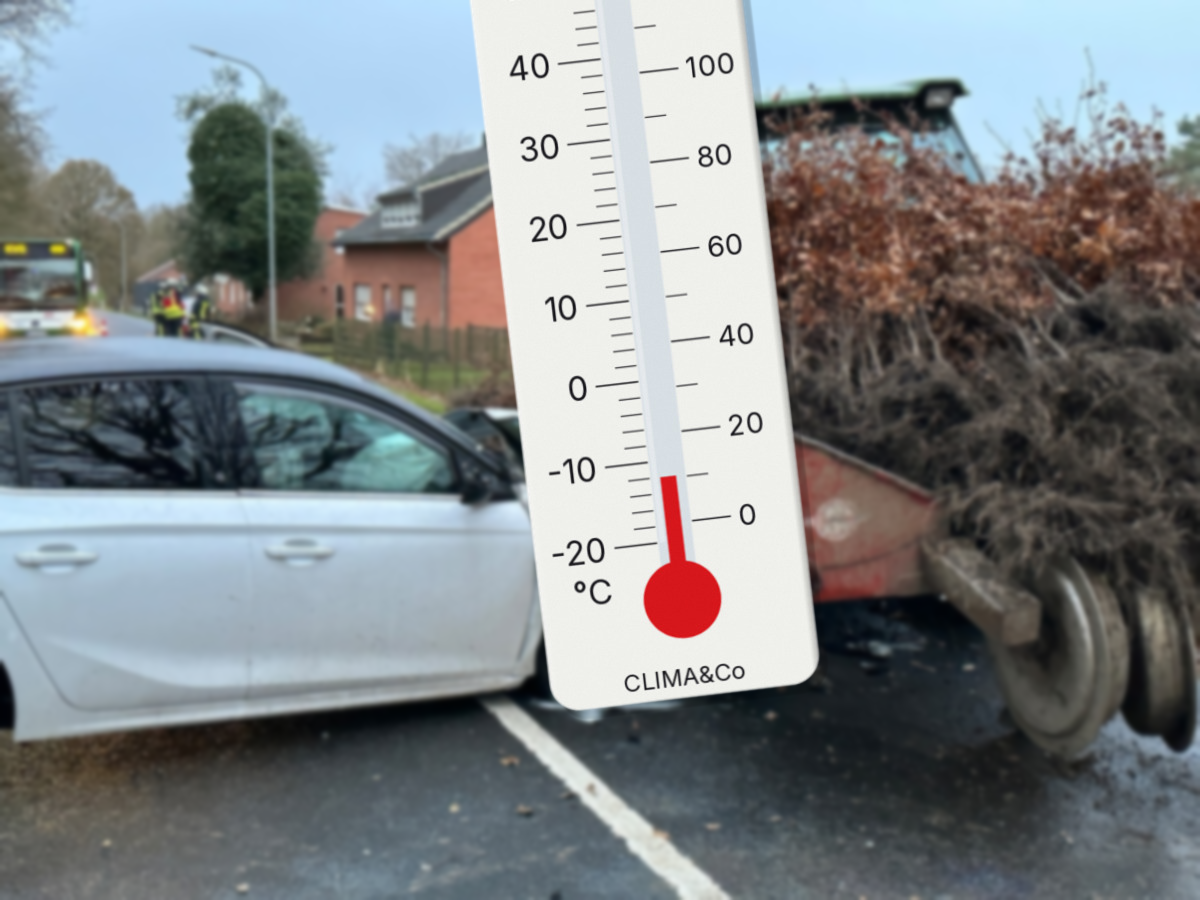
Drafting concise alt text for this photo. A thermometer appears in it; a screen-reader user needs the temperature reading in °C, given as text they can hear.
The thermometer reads -12 °C
